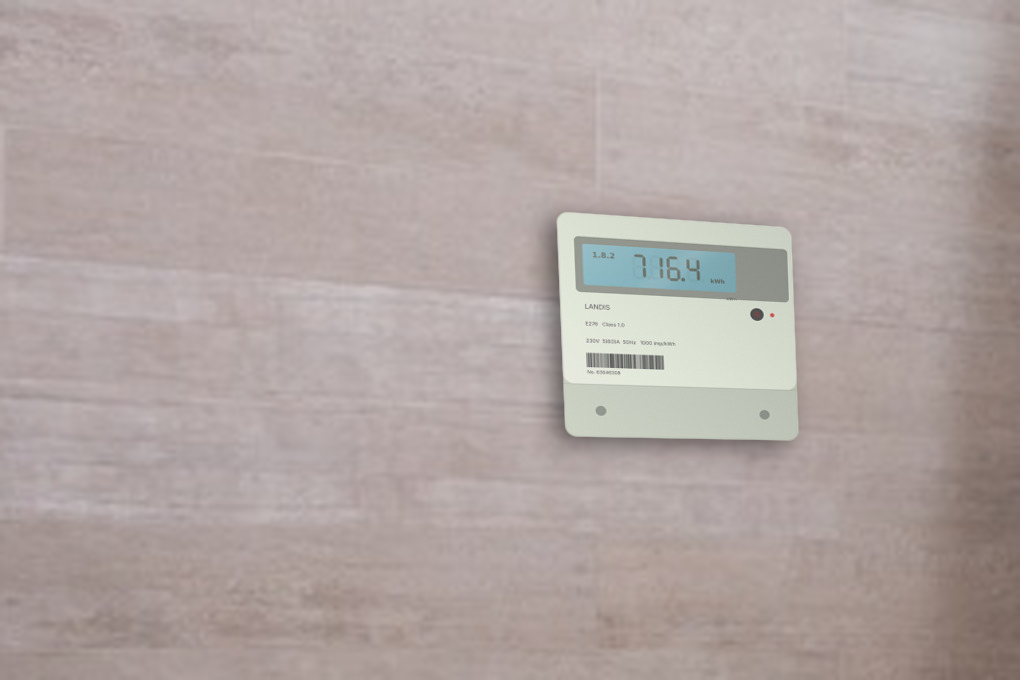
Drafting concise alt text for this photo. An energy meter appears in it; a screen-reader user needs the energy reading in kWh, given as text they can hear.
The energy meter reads 716.4 kWh
